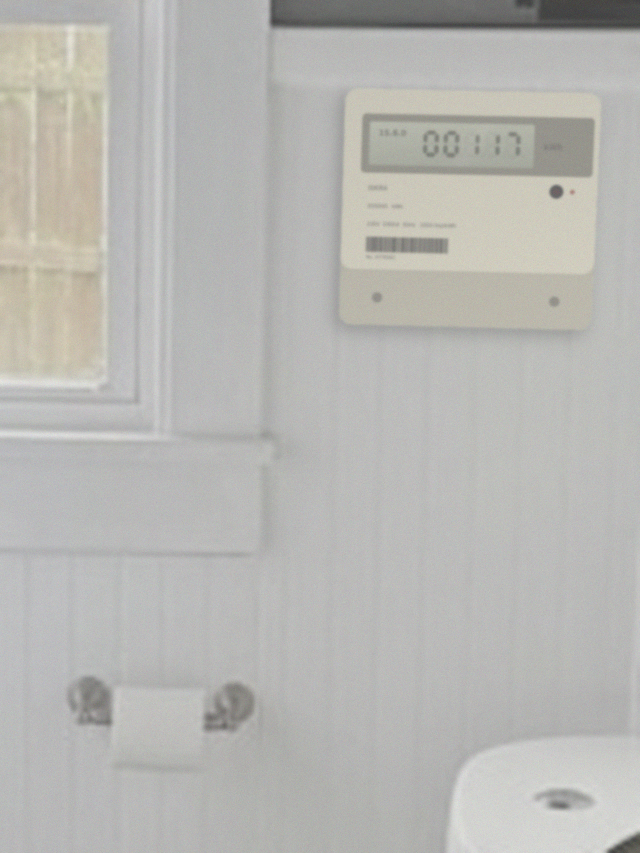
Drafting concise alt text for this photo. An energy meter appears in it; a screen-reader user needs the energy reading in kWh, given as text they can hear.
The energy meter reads 117 kWh
